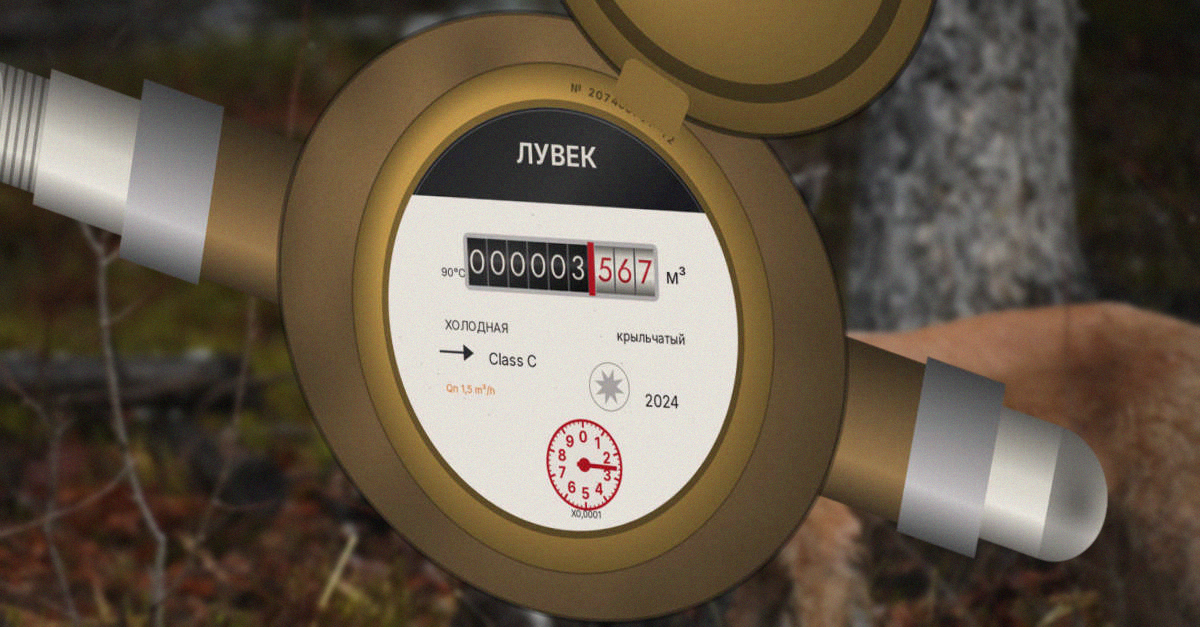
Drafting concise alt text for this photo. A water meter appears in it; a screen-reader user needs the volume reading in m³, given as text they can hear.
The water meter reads 3.5672 m³
